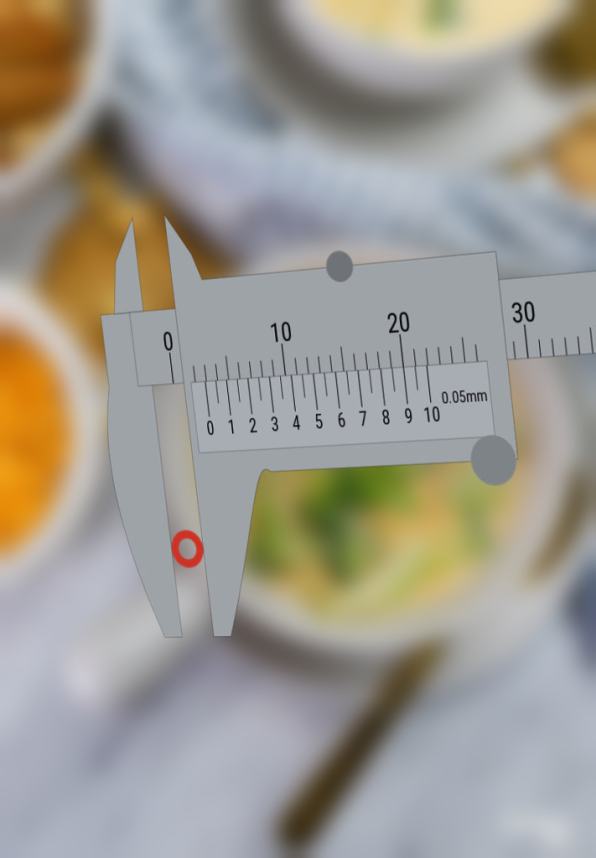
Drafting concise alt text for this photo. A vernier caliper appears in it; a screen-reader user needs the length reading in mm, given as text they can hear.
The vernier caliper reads 2.9 mm
